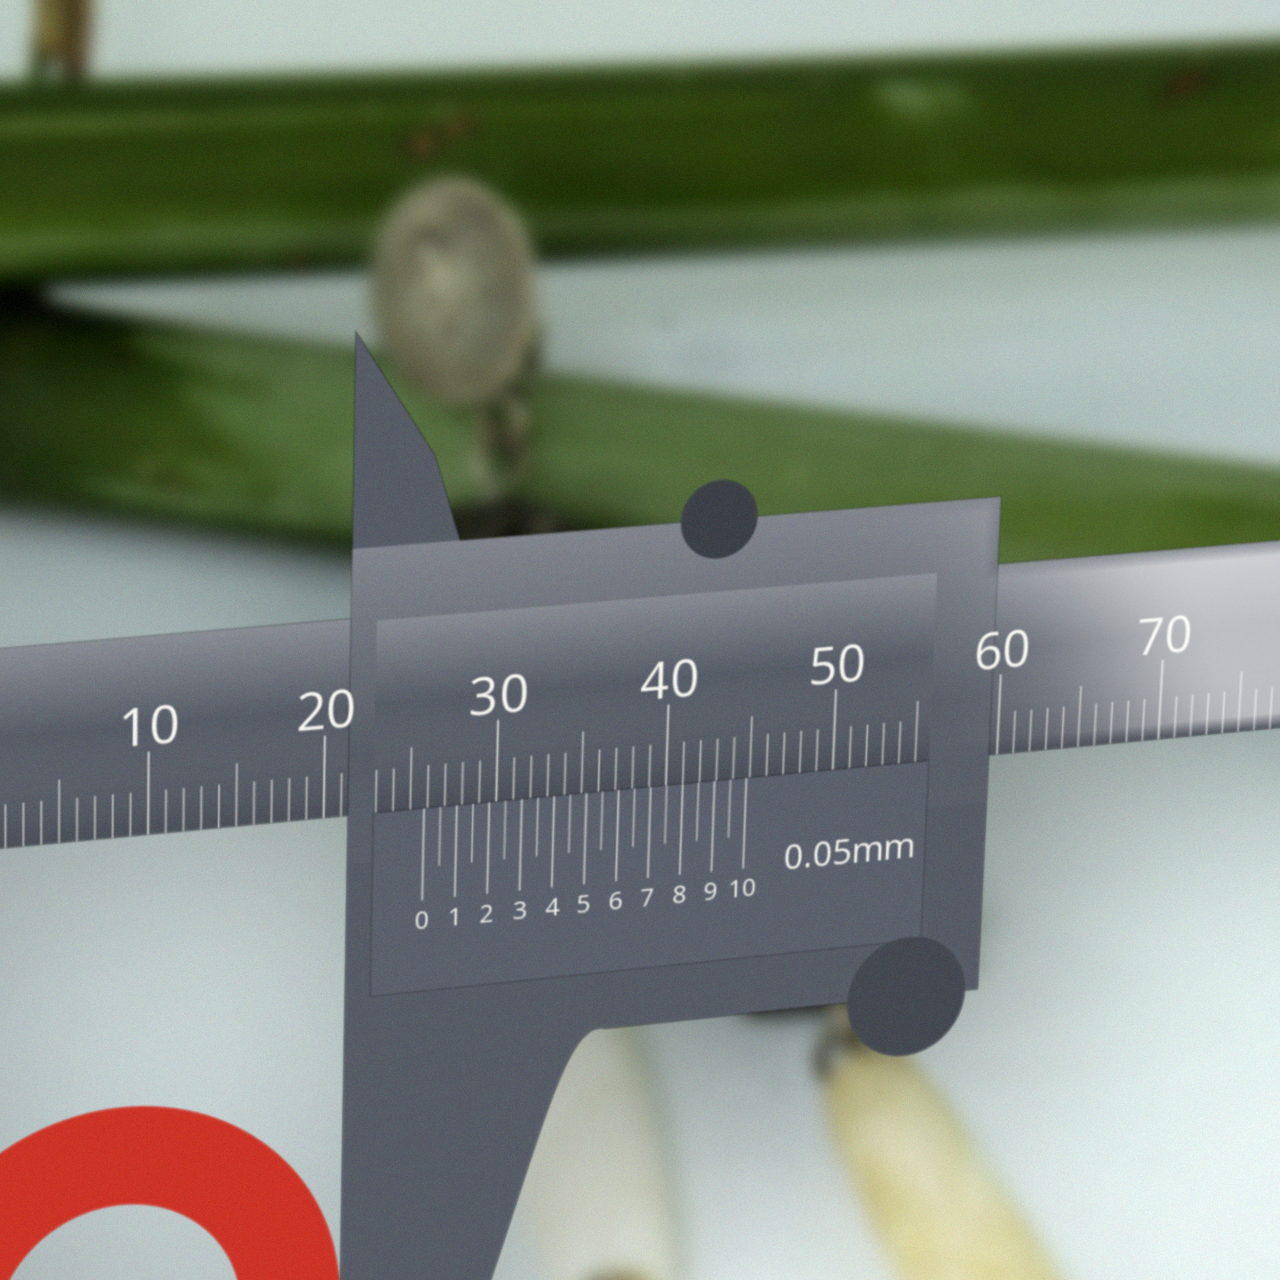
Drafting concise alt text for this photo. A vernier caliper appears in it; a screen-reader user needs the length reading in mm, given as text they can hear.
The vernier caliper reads 25.8 mm
